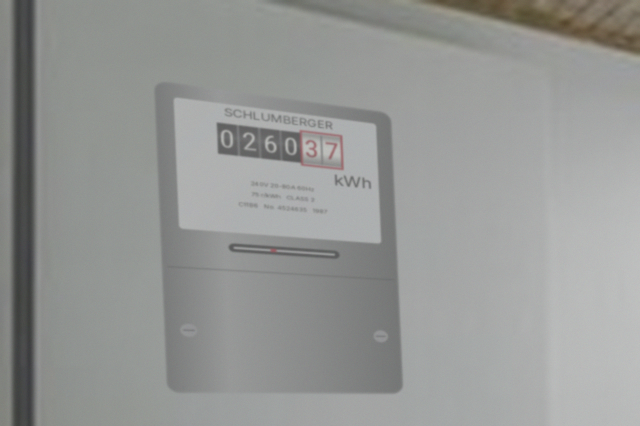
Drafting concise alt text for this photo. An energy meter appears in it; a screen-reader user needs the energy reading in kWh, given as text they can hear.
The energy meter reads 260.37 kWh
